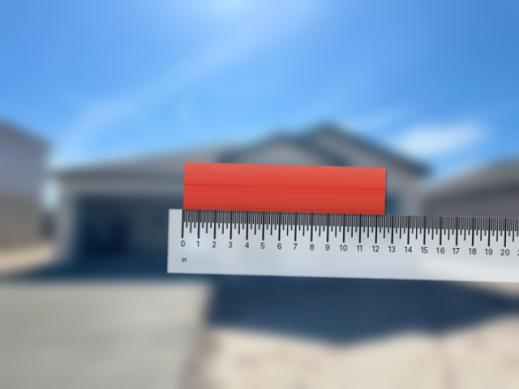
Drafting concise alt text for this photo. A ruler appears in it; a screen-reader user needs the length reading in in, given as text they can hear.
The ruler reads 12.5 in
